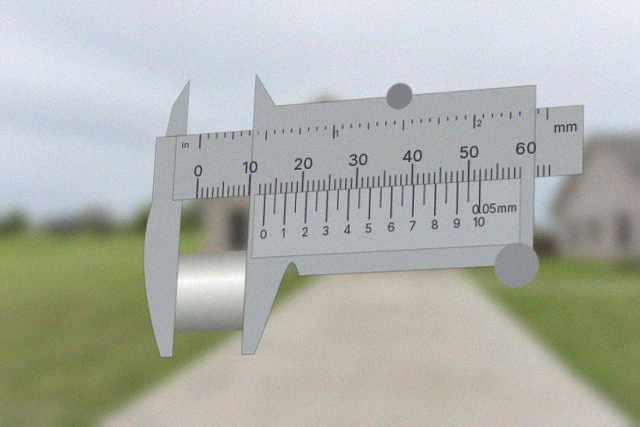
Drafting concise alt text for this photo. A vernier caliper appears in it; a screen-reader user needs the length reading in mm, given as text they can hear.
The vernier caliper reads 13.0 mm
